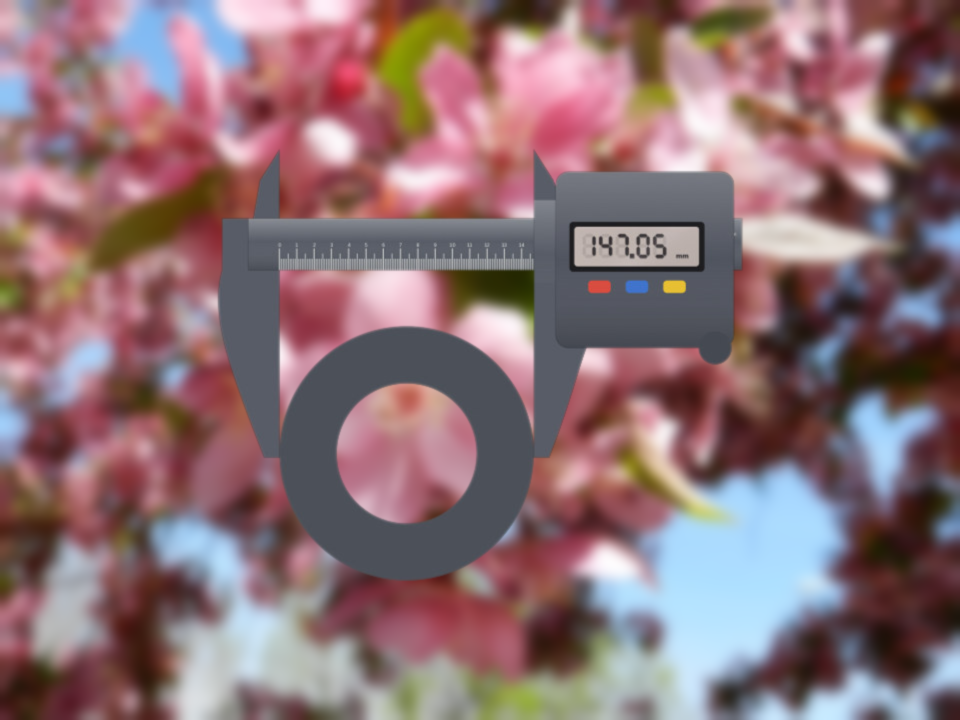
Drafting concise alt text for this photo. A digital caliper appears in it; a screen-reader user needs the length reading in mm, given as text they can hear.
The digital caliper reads 147.05 mm
